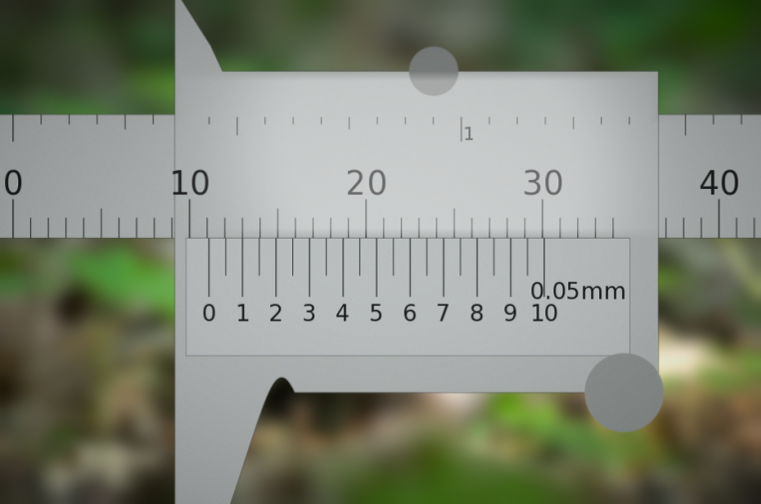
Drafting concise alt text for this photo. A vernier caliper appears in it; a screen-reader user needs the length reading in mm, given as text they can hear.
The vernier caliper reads 11.1 mm
